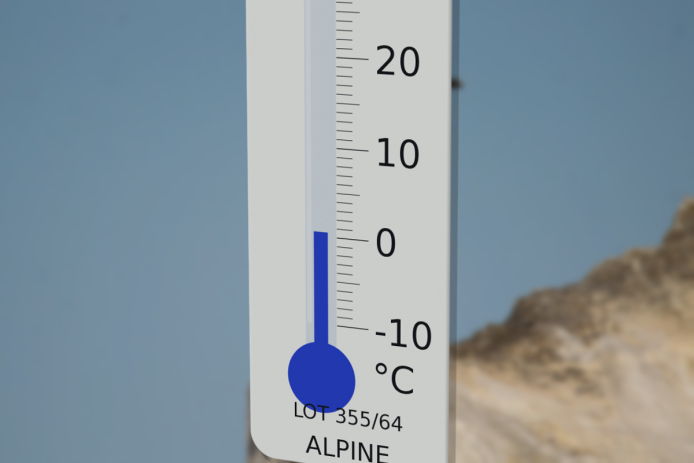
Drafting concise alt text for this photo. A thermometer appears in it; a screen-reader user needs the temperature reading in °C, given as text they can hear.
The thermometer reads 0.5 °C
